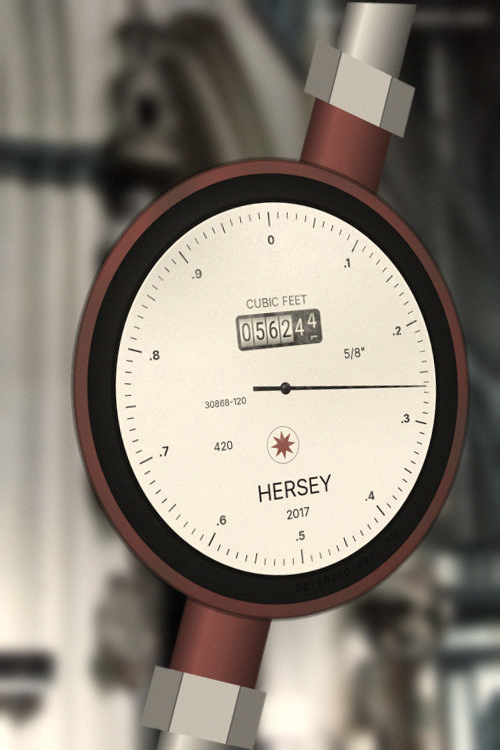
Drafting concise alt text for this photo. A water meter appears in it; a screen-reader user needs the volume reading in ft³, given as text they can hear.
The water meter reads 56244.26 ft³
